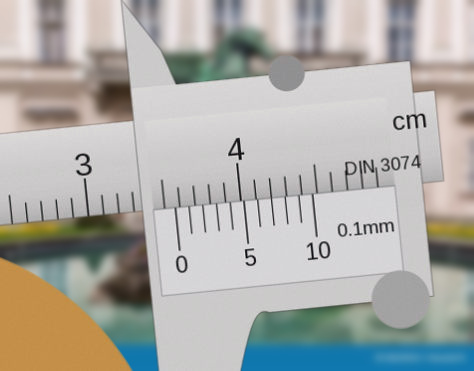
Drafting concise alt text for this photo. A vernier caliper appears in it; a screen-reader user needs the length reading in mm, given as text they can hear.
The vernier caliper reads 35.7 mm
